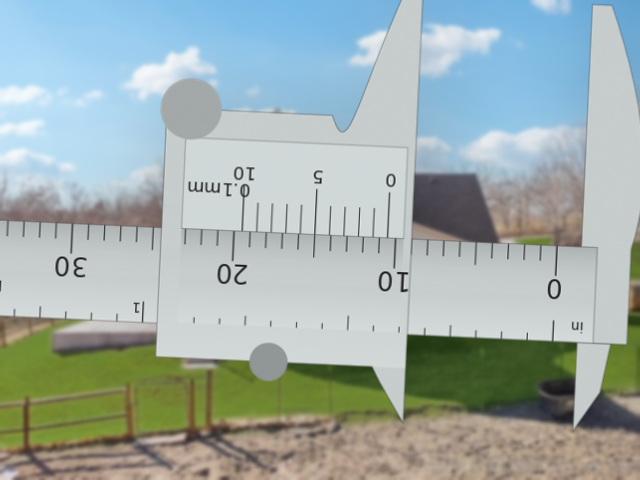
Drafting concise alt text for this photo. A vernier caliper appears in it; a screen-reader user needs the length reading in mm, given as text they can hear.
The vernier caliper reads 10.5 mm
